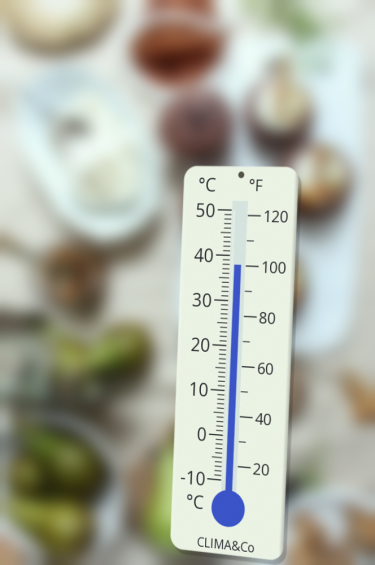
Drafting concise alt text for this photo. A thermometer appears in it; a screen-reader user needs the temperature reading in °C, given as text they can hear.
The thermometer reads 38 °C
